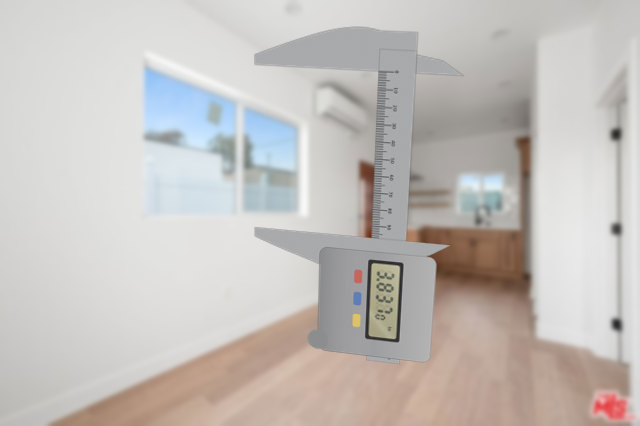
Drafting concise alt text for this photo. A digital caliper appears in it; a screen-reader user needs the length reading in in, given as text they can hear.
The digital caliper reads 3.8370 in
